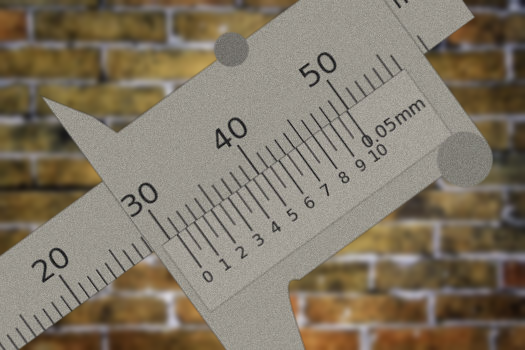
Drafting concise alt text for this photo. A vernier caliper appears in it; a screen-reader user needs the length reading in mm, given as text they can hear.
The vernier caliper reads 30.8 mm
